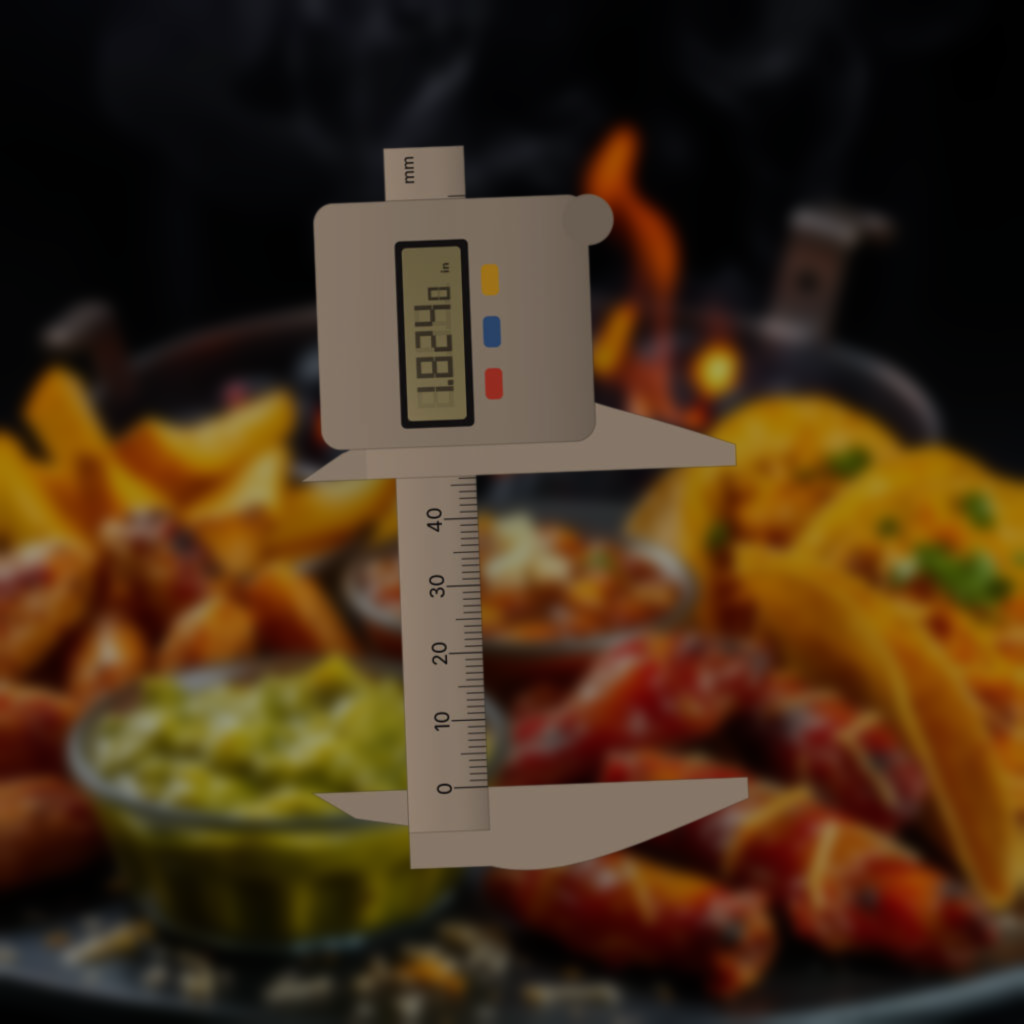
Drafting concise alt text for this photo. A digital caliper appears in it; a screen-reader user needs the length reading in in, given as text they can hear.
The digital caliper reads 1.8240 in
